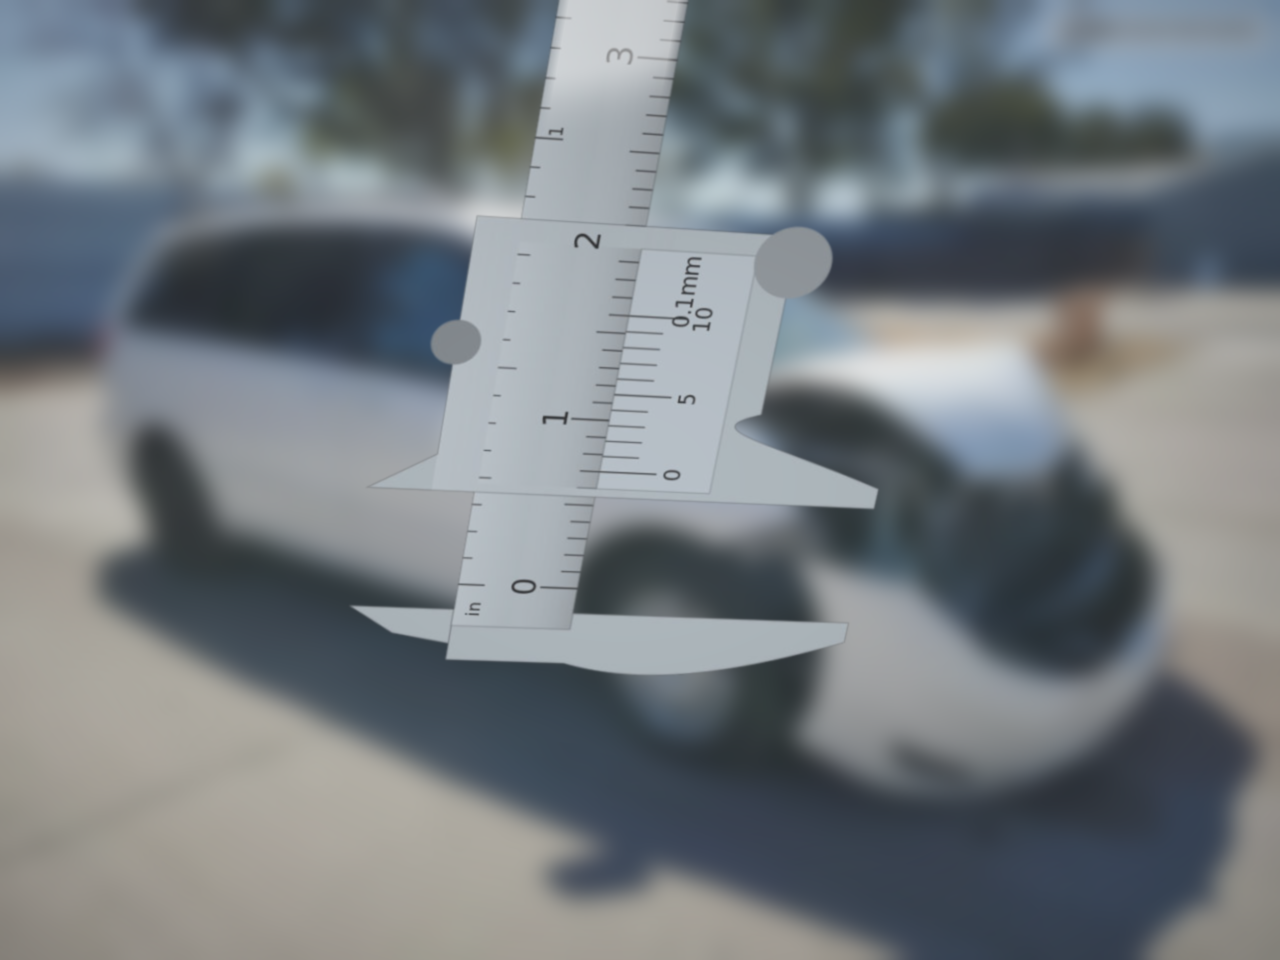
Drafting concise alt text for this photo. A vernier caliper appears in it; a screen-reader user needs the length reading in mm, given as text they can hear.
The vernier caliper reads 7.0 mm
